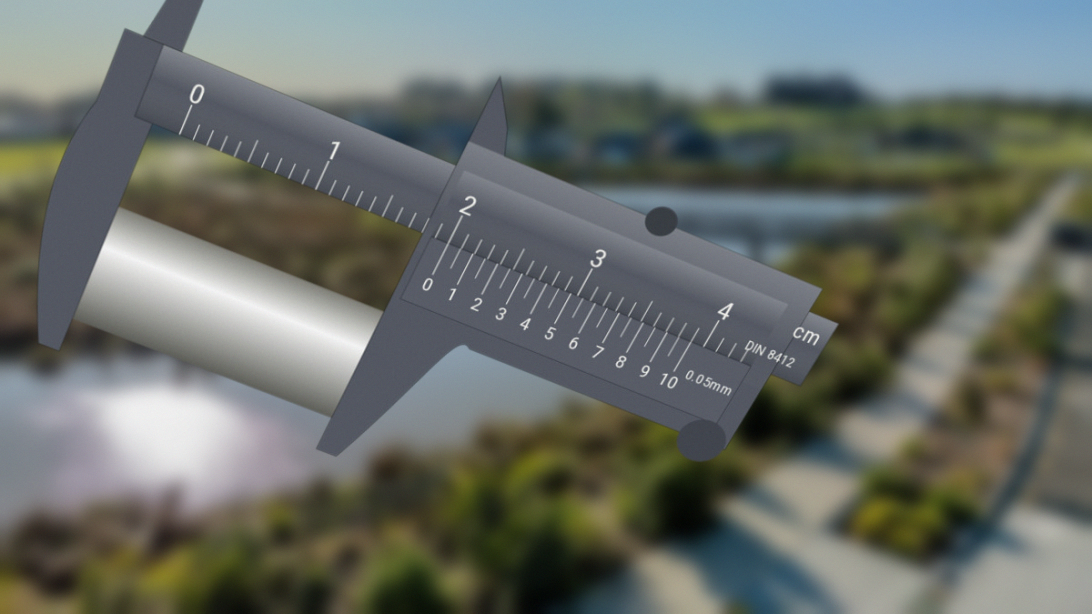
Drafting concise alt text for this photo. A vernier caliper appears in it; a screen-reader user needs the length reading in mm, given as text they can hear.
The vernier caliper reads 20.0 mm
